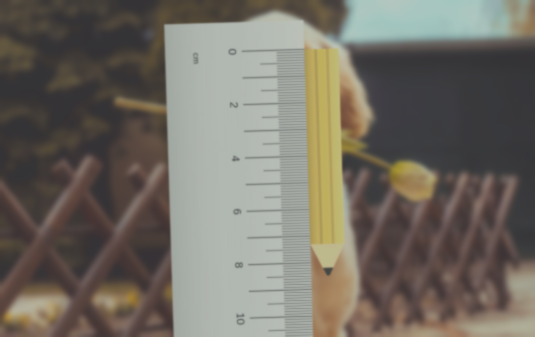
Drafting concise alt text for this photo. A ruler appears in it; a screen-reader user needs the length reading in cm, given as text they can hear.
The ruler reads 8.5 cm
